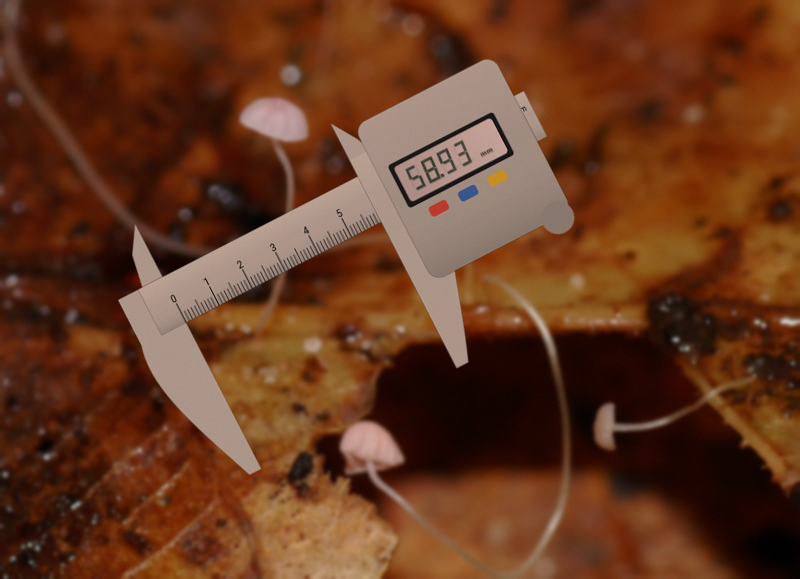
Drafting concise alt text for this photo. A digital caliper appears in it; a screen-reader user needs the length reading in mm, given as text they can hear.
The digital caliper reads 58.93 mm
